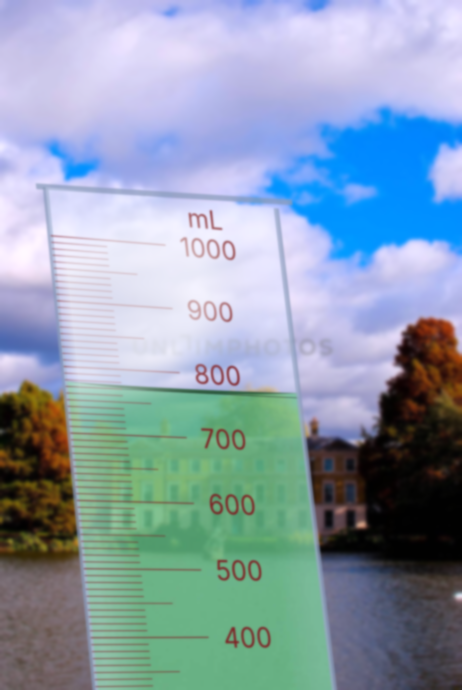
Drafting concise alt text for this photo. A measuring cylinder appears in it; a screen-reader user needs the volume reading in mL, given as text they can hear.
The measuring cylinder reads 770 mL
